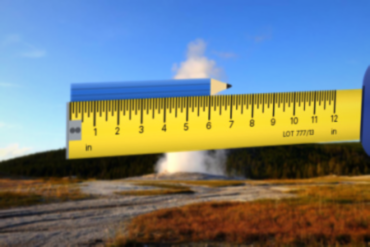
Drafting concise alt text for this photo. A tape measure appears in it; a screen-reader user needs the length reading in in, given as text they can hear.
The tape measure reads 7 in
